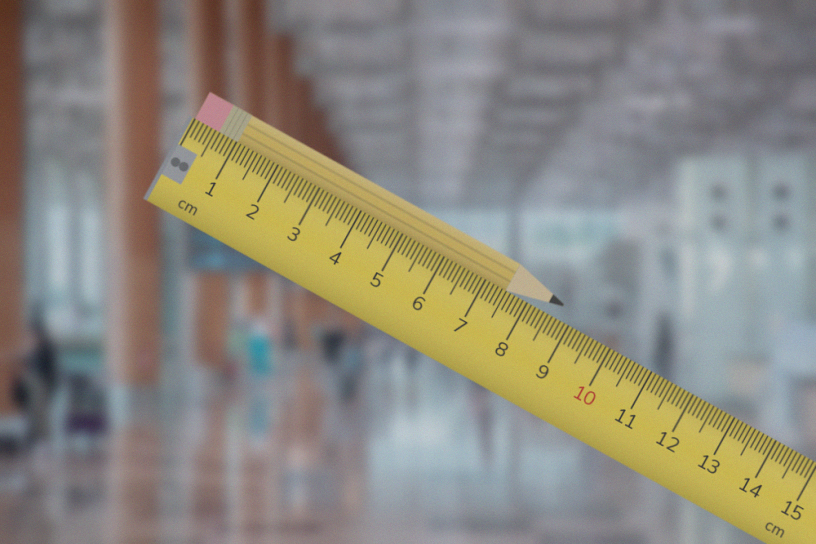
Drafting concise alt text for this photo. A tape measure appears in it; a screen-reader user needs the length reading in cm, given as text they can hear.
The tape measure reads 8.7 cm
